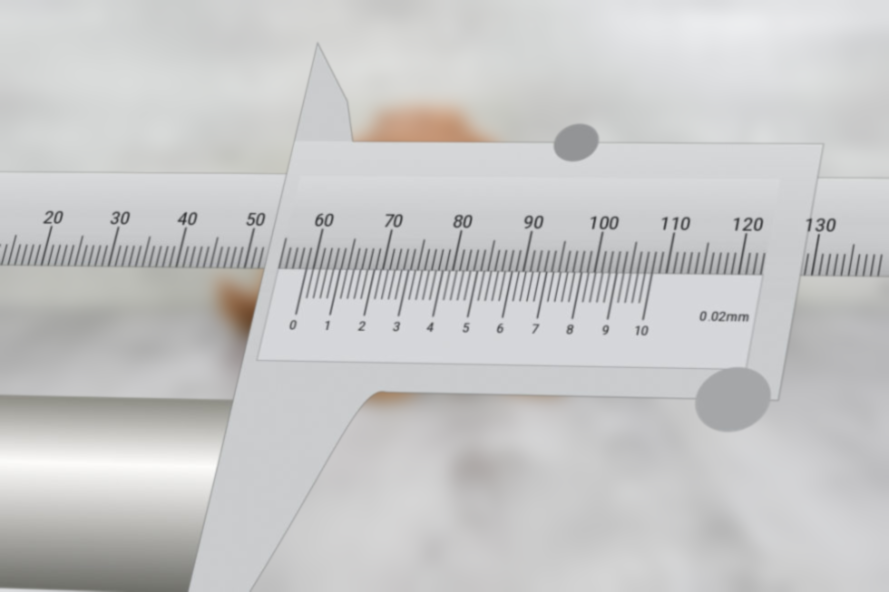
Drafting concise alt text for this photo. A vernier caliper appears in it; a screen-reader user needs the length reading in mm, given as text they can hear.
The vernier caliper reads 59.0 mm
